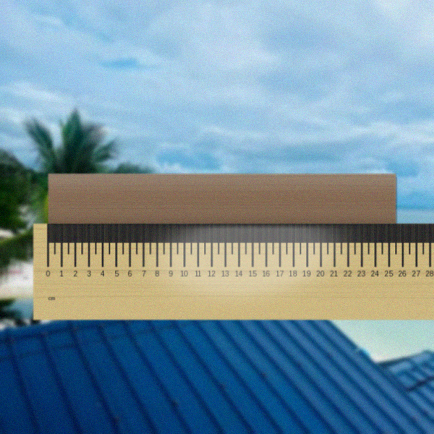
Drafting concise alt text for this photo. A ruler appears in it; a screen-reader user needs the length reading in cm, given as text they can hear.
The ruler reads 25.5 cm
